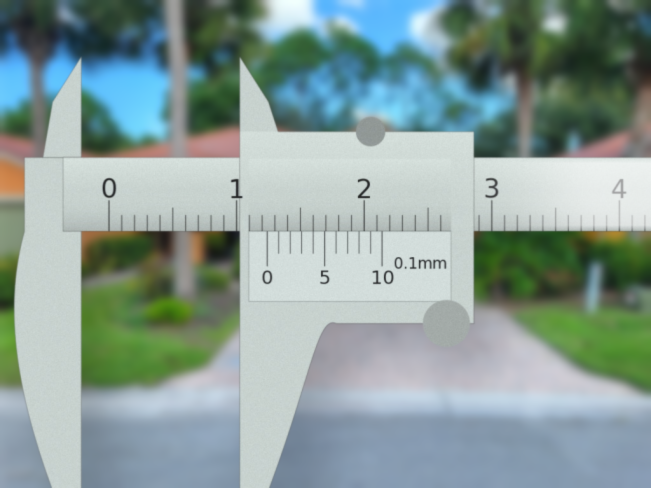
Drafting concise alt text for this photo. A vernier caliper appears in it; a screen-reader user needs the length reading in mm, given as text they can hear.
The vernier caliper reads 12.4 mm
